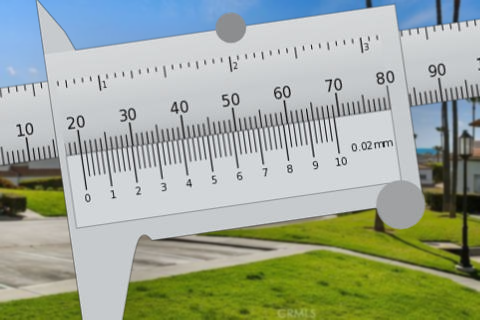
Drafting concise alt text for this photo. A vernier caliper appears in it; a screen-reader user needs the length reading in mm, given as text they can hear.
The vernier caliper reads 20.0 mm
